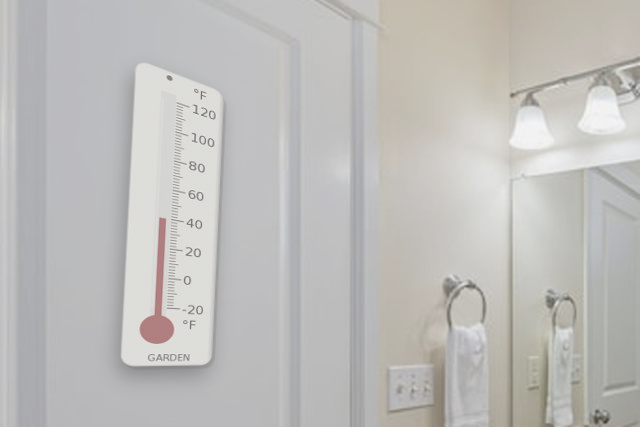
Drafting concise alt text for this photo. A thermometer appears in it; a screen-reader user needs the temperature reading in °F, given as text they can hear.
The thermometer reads 40 °F
